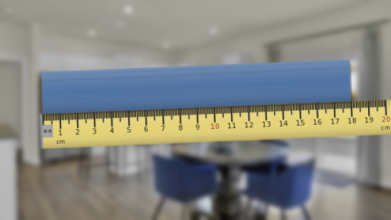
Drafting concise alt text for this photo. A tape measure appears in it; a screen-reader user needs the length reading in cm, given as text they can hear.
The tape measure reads 18 cm
